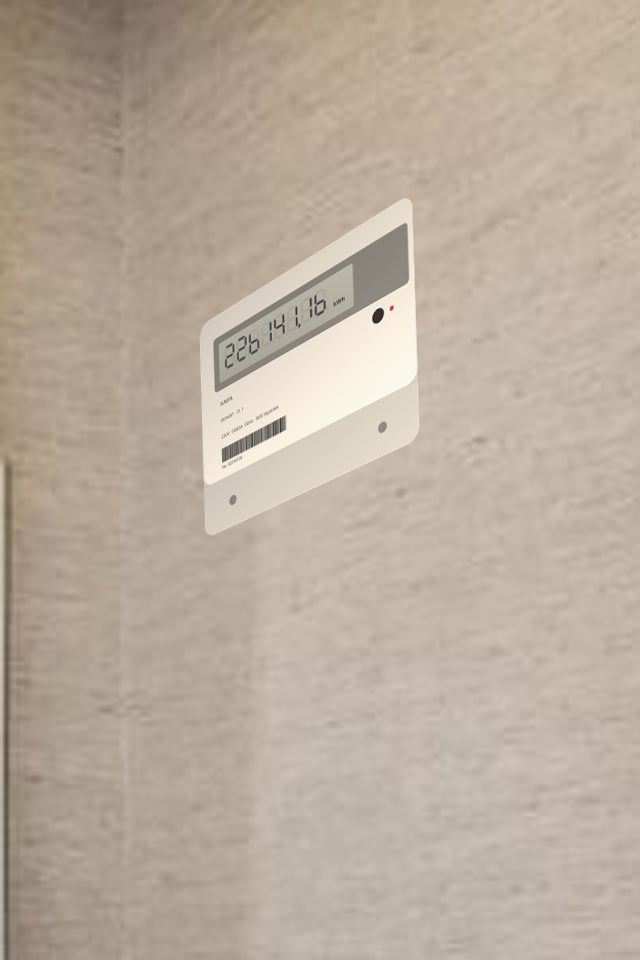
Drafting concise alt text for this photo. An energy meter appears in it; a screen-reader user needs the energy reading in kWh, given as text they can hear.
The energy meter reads 226141.16 kWh
